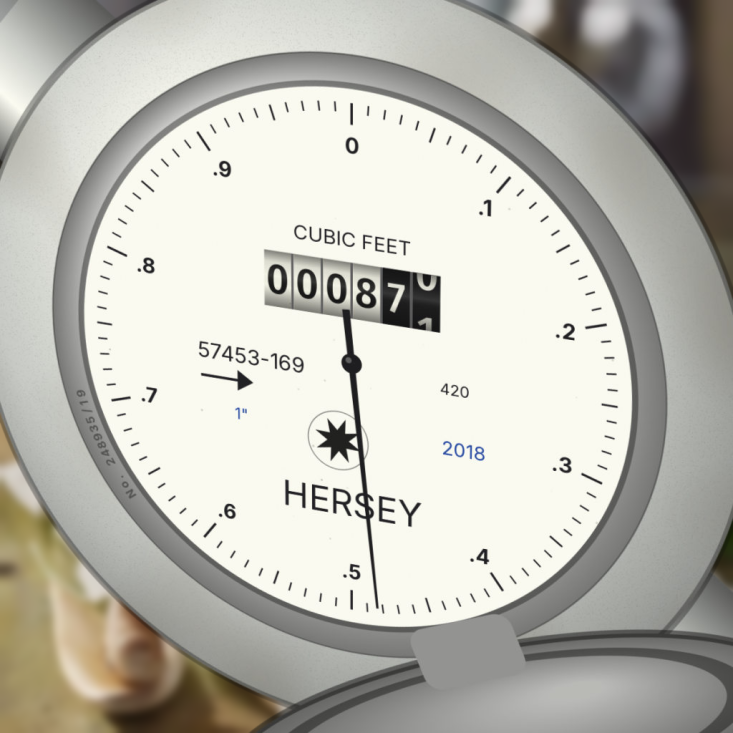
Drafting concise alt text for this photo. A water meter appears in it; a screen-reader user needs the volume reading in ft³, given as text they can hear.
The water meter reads 870.48 ft³
